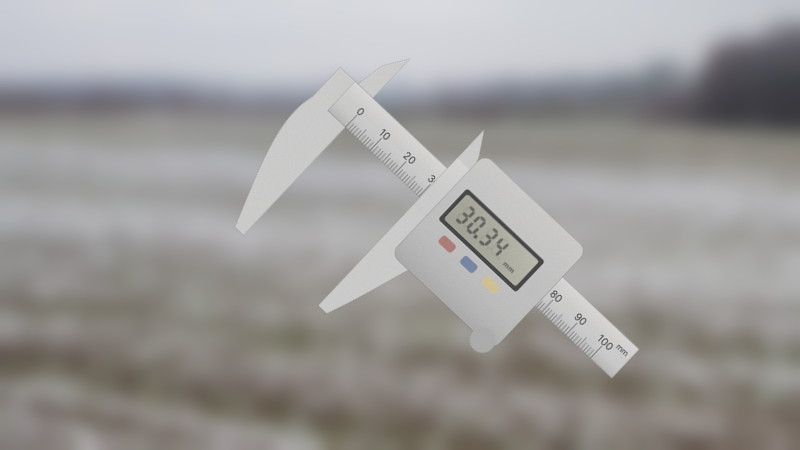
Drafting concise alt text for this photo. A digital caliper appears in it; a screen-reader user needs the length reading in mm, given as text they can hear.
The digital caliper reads 30.34 mm
